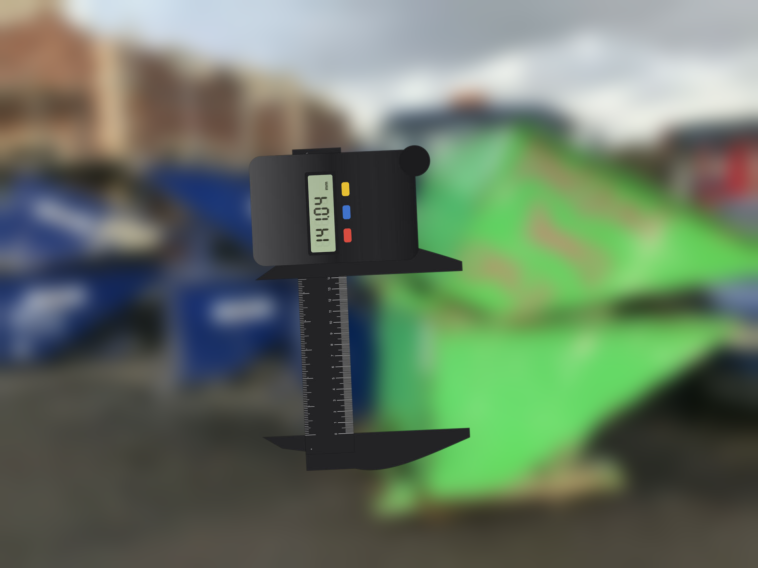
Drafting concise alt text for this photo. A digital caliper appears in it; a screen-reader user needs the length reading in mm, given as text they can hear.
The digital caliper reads 141.04 mm
